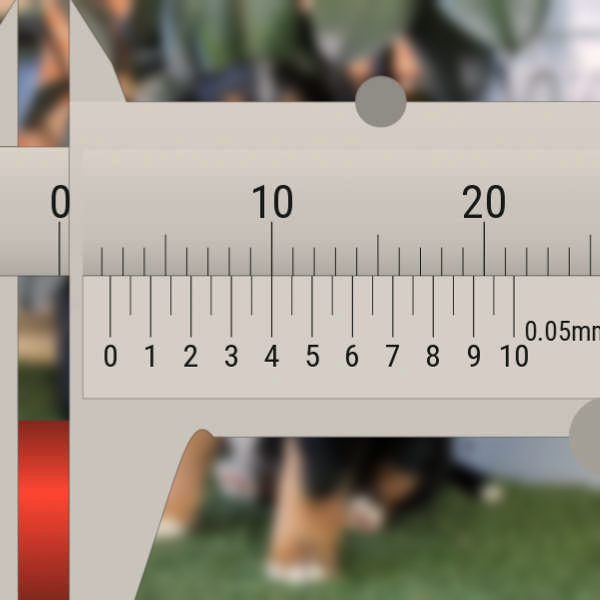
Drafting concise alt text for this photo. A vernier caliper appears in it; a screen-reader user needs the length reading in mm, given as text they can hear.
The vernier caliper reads 2.4 mm
